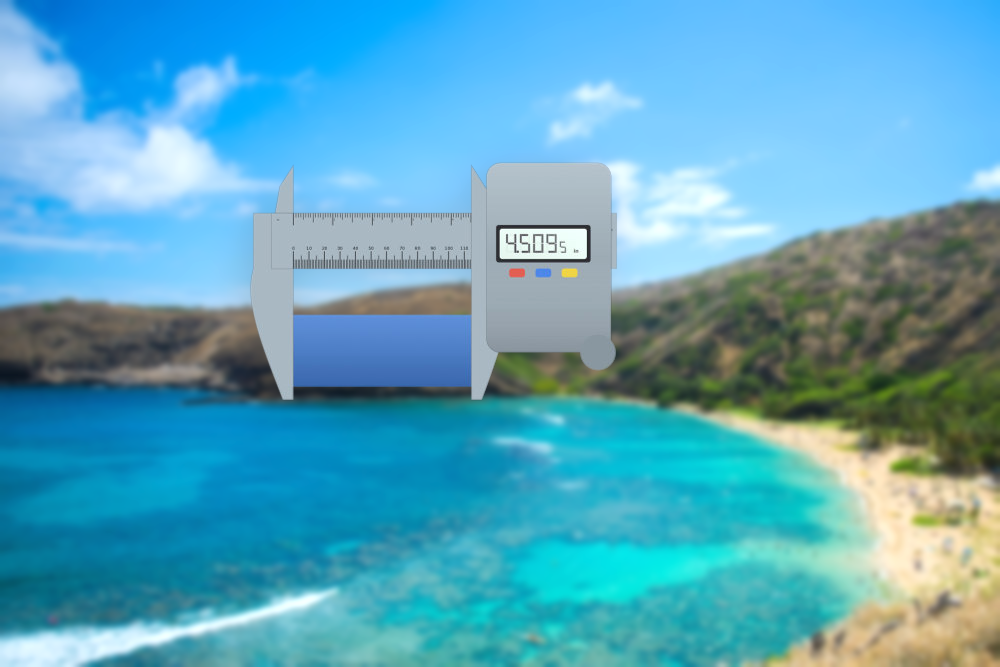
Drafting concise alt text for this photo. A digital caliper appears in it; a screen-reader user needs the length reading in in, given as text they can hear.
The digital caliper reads 4.5095 in
